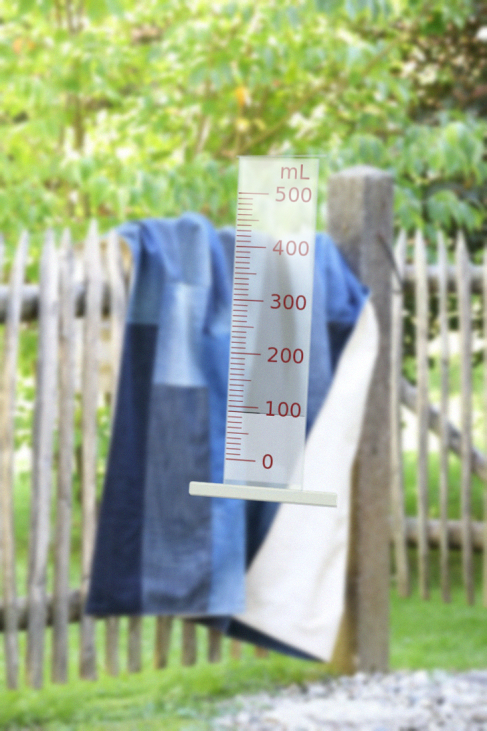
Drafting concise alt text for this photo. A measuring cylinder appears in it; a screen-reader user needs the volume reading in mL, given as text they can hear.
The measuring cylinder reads 90 mL
